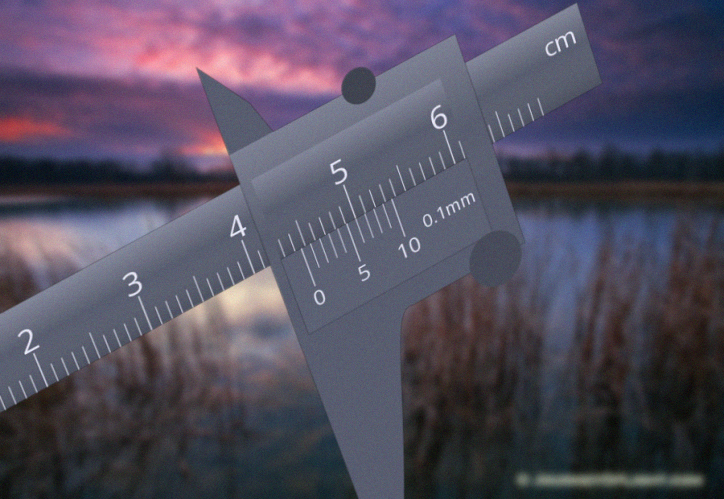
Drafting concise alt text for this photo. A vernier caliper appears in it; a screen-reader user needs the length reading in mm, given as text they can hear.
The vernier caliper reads 44.6 mm
